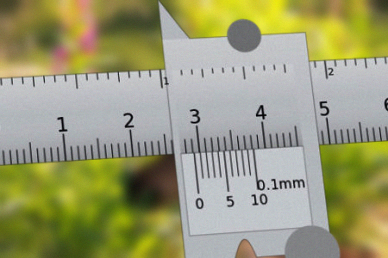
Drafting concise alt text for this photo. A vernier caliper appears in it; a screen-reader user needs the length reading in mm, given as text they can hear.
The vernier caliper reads 29.2 mm
